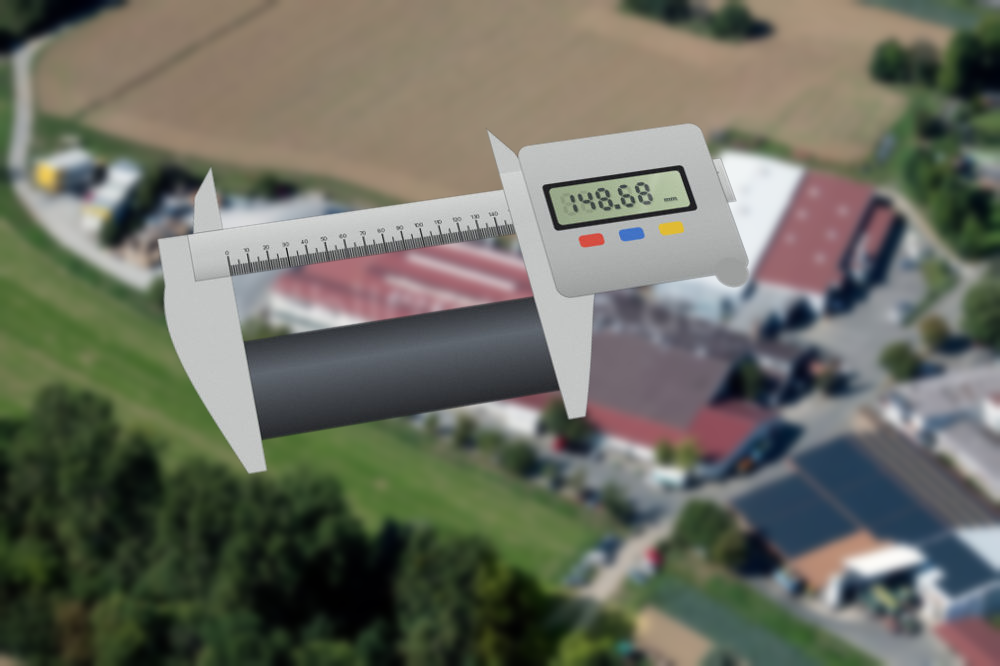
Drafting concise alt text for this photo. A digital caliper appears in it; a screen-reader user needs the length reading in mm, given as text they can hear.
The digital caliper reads 148.68 mm
